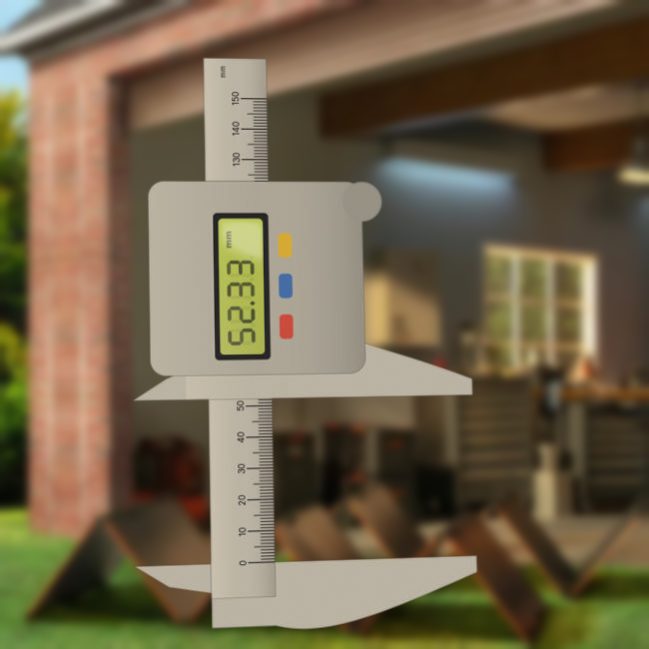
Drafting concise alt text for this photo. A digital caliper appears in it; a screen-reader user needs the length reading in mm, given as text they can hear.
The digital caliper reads 52.33 mm
